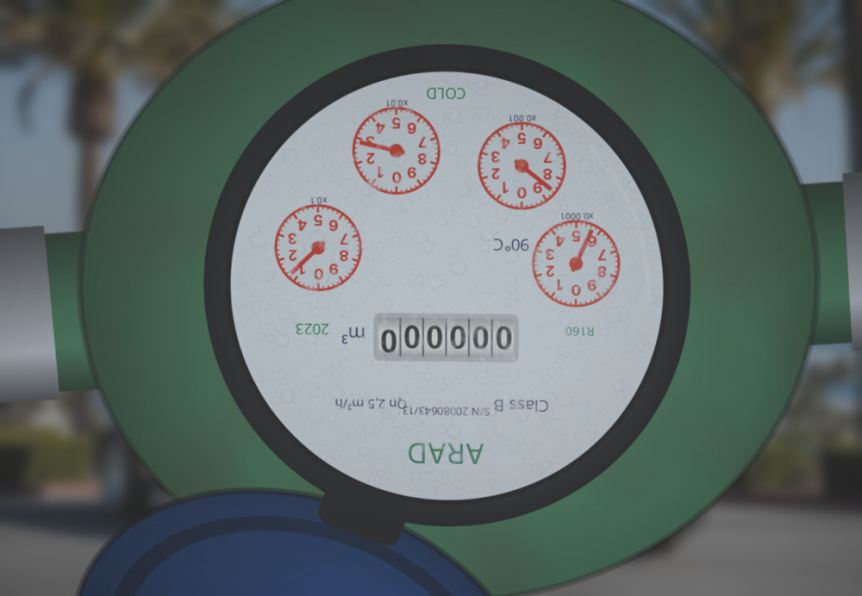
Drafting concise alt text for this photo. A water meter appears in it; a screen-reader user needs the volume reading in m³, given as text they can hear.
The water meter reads 0.1285 m³
